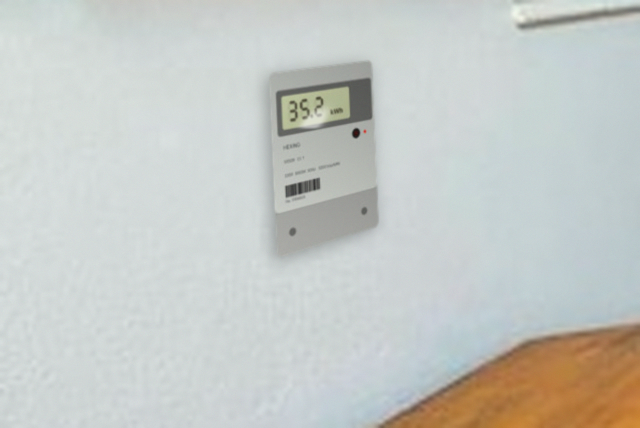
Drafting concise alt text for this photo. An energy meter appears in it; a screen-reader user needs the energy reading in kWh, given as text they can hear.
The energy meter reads 35.2 kWh
